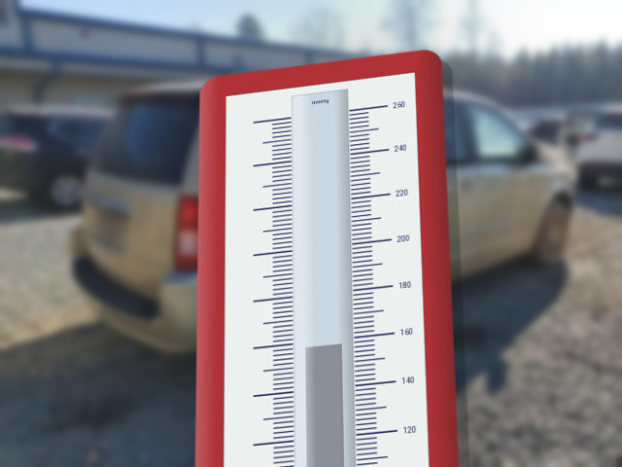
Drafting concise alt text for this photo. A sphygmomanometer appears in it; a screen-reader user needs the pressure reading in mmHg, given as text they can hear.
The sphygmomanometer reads 158 mmHg
